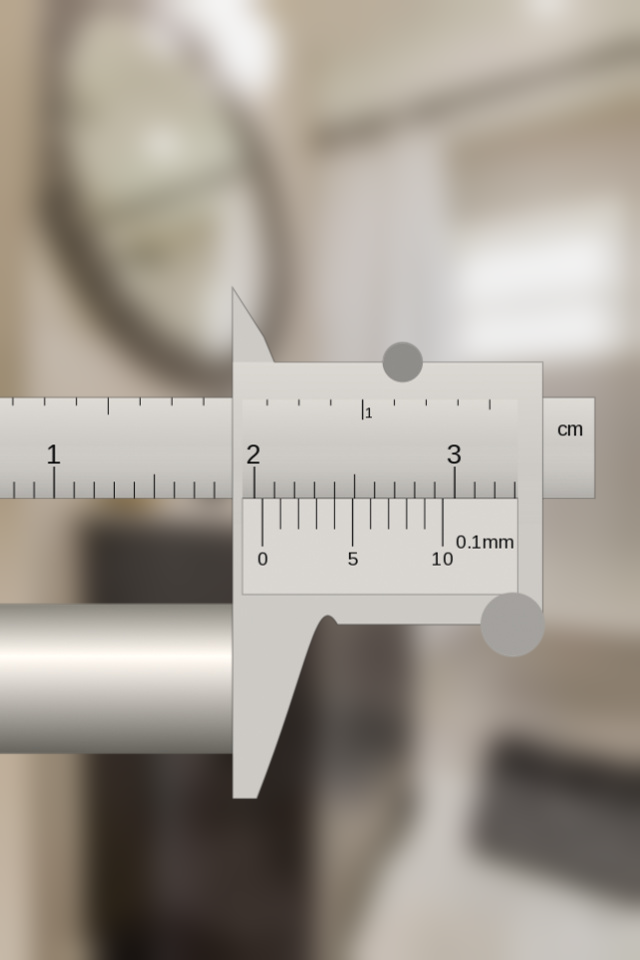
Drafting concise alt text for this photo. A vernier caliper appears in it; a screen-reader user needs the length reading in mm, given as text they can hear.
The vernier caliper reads 20.4 mm
